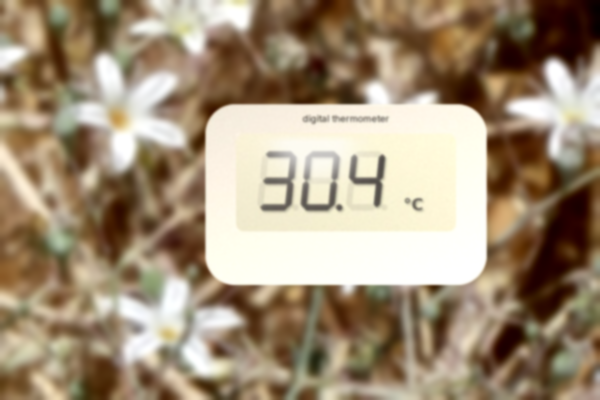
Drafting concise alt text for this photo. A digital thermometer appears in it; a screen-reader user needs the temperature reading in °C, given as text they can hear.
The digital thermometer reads 30.4 °C
